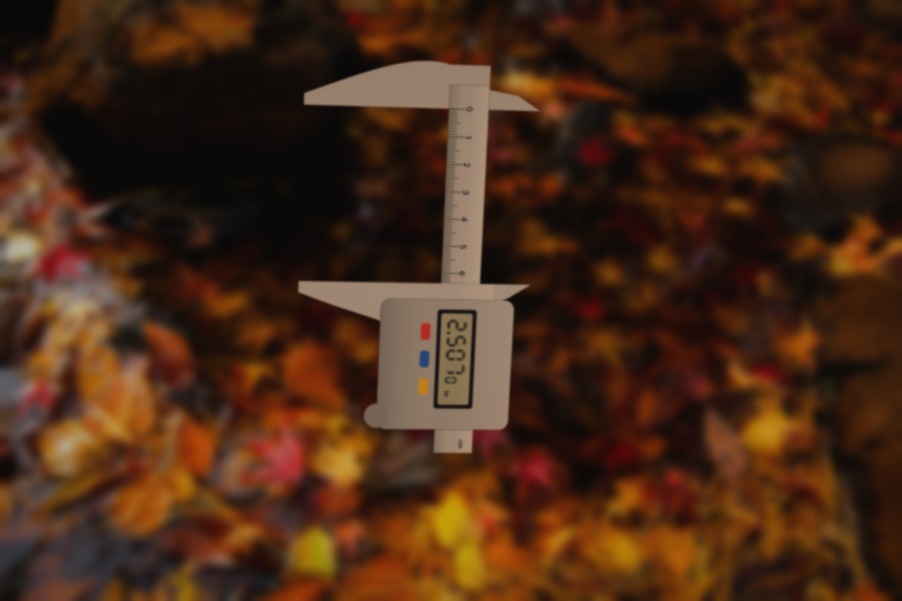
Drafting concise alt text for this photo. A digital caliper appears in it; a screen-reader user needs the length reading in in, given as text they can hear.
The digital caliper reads 2.5070 in
